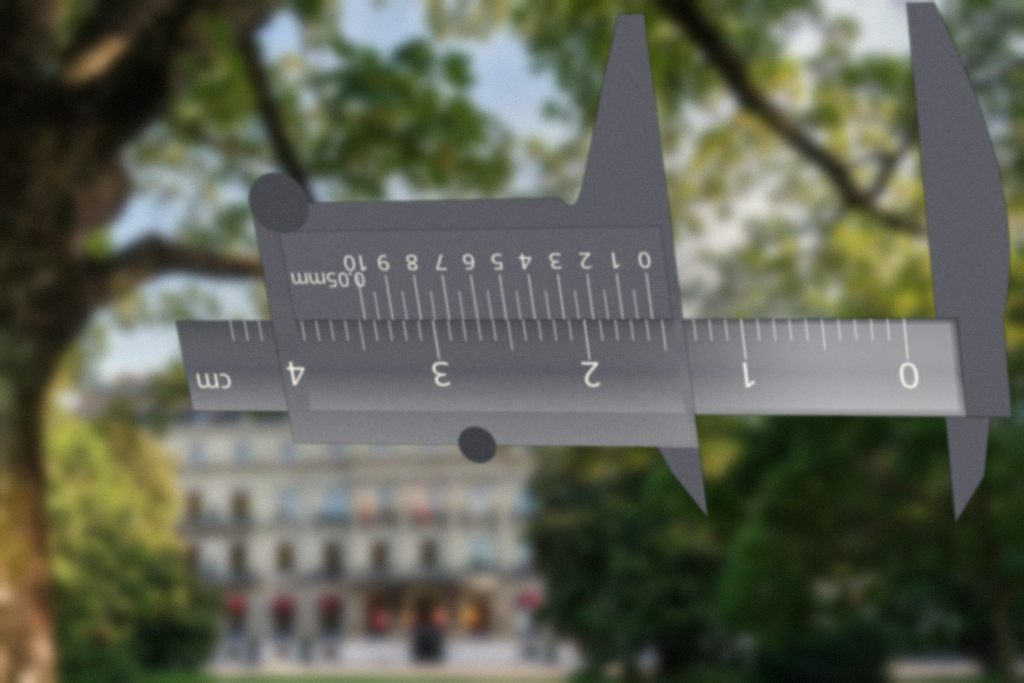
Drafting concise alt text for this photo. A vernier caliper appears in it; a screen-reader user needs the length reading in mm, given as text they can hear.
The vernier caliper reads 15.6 mm
